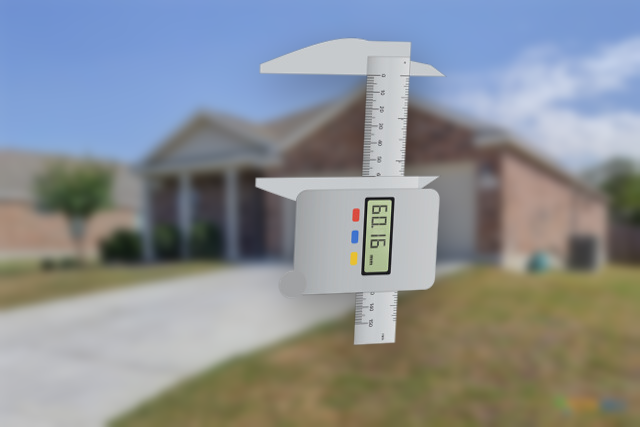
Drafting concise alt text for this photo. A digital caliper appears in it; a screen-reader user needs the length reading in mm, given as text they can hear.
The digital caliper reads 60.16 mm
